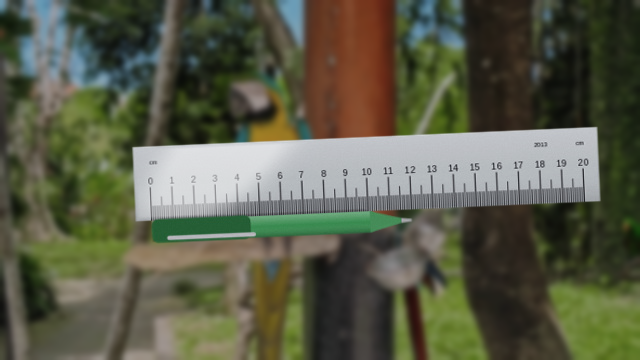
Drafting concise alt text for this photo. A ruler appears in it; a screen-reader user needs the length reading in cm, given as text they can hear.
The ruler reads 12 cm
